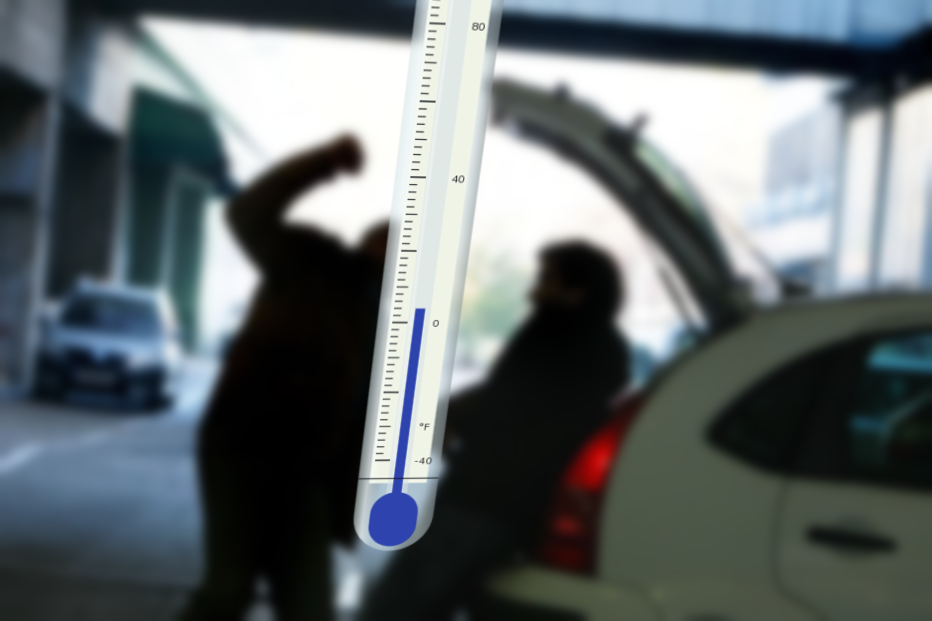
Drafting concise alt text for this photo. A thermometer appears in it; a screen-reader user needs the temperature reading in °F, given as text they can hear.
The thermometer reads 4 °F
